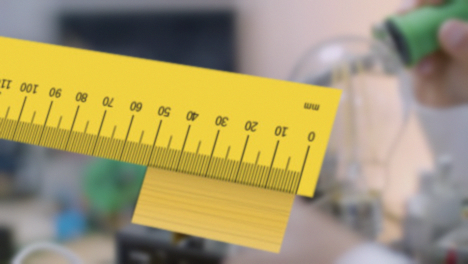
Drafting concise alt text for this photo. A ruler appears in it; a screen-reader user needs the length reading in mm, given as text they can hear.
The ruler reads 50 mm
